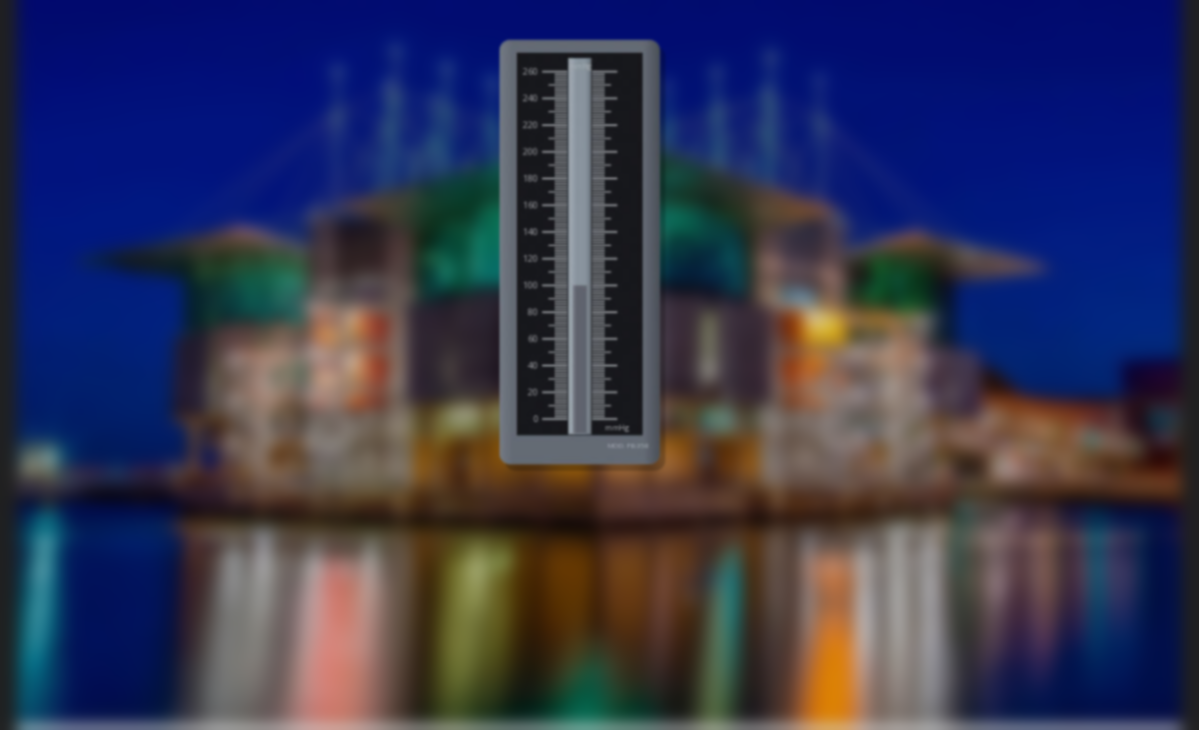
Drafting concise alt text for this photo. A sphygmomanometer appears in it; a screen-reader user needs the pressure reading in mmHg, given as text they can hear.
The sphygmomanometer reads 100 mmHg
